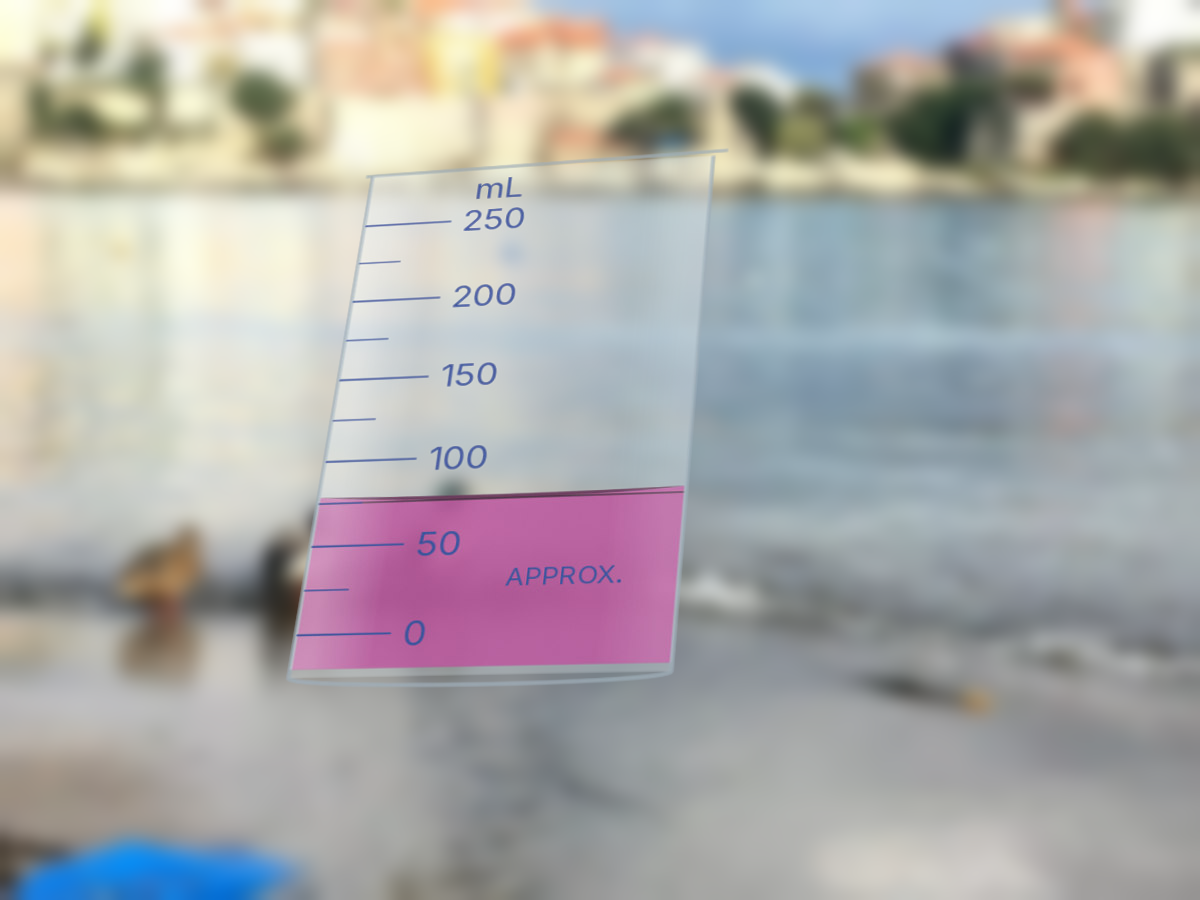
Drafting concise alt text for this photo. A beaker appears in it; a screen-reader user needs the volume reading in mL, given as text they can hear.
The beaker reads 75 mL
